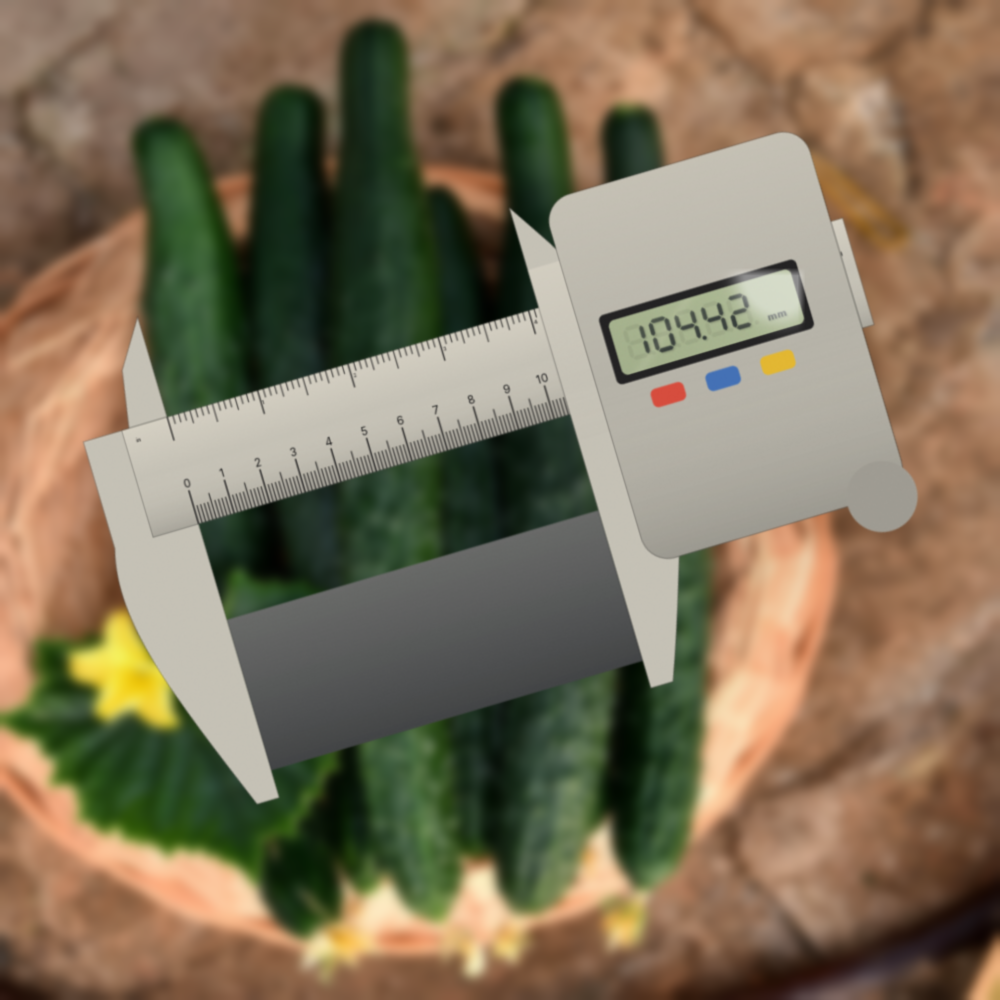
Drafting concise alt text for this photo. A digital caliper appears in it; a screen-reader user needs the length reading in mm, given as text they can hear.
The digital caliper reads 104.42 mm
